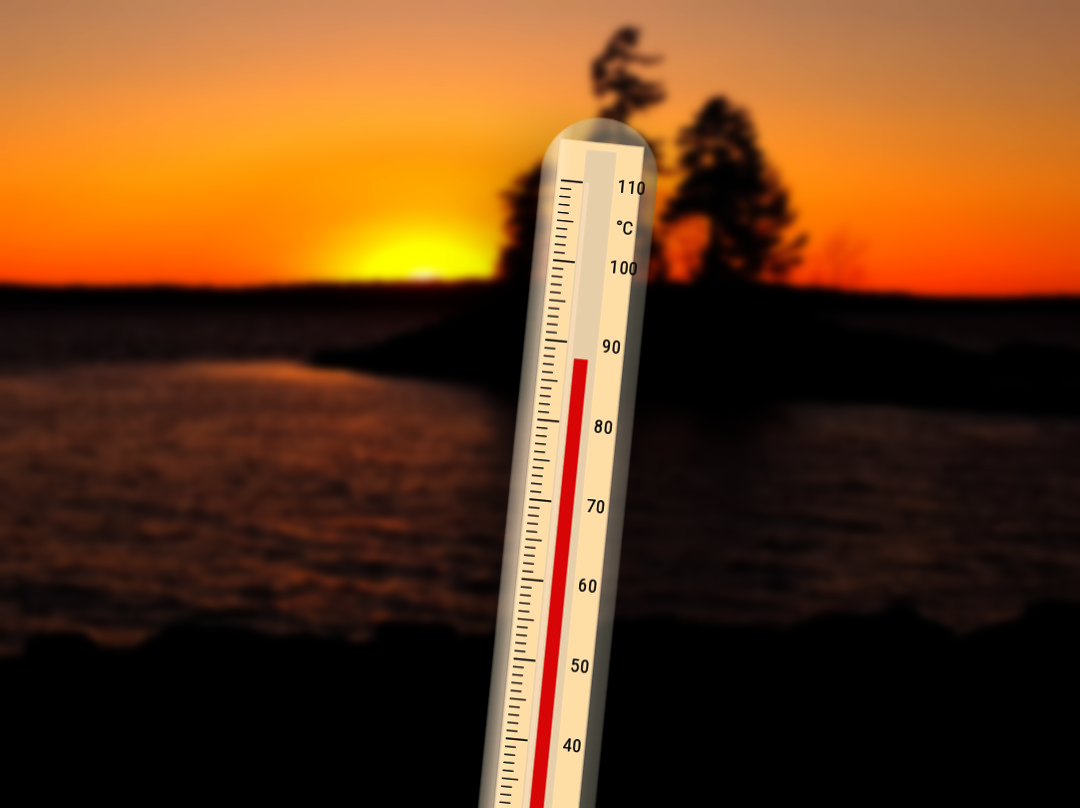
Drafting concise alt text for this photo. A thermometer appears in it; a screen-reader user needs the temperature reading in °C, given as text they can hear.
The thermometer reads 88 °C
